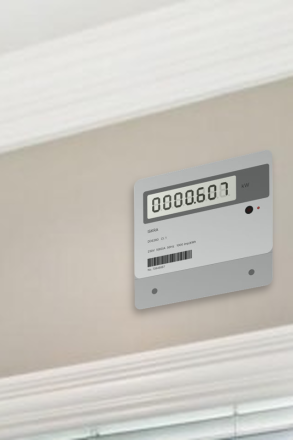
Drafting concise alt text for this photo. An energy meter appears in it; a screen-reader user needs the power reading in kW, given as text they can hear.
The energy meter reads 0.607 kW
